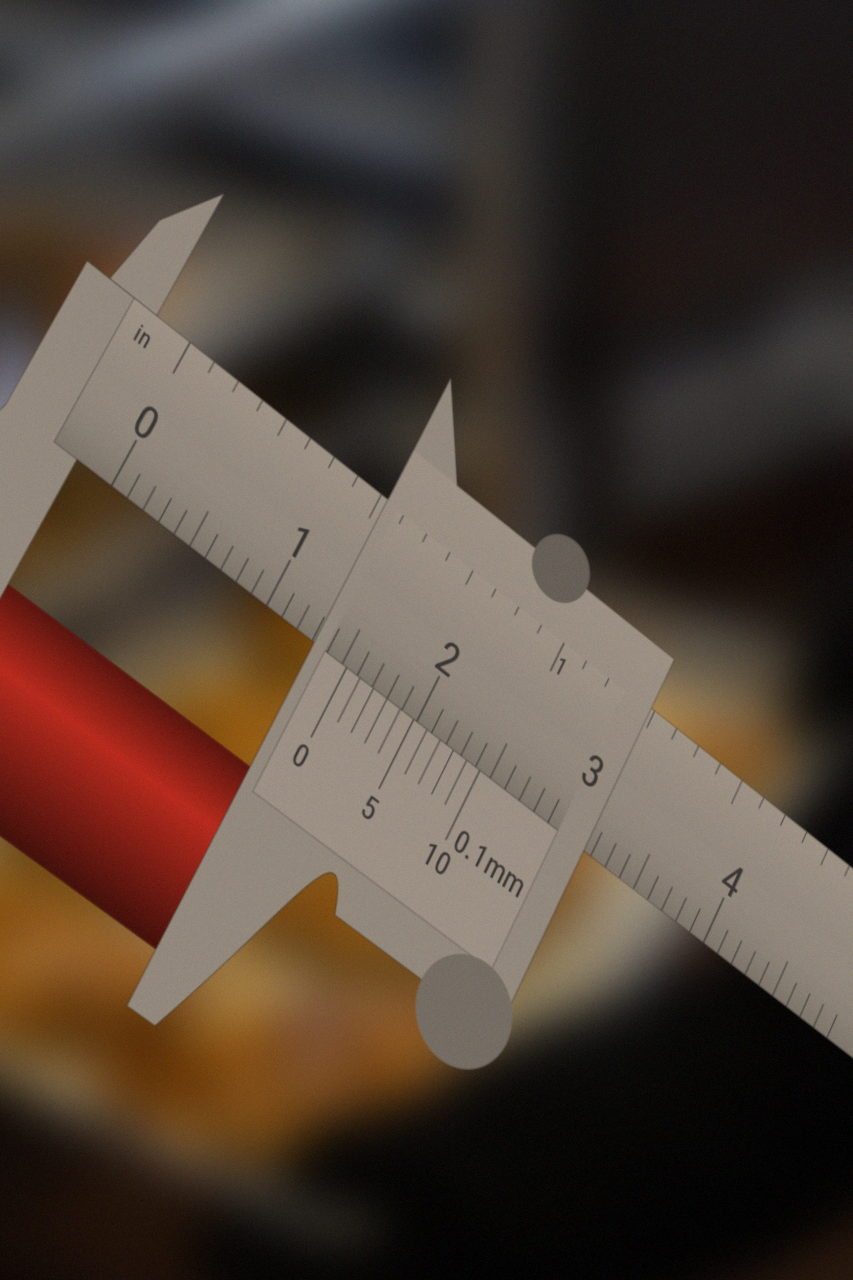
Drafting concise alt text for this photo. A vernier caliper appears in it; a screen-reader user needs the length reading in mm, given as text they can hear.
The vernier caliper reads 15.3 mm
